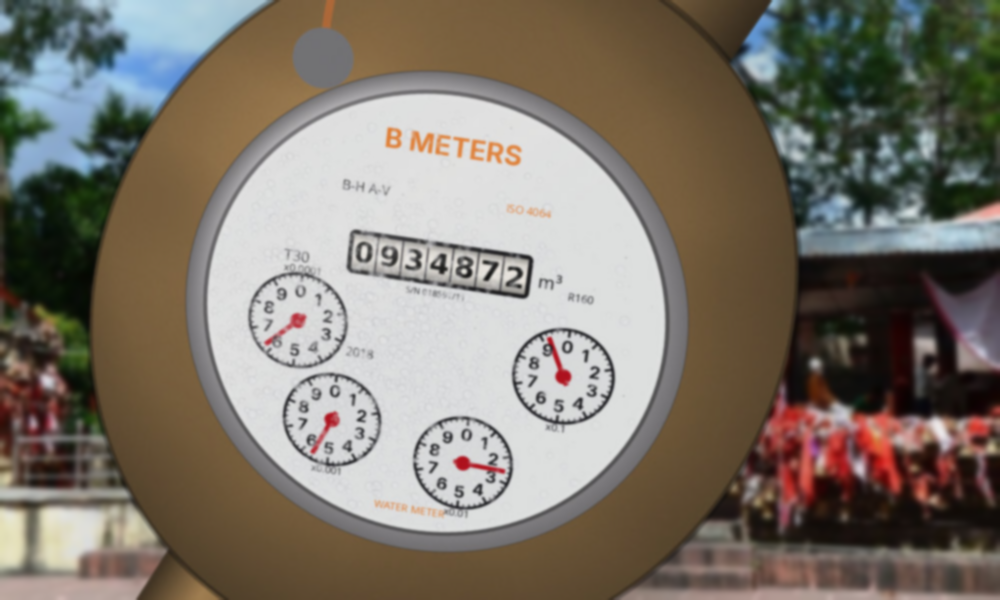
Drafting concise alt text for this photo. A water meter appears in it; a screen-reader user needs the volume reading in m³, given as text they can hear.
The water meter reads 934871.9256 m³
